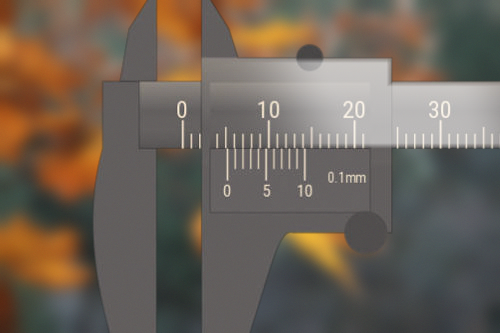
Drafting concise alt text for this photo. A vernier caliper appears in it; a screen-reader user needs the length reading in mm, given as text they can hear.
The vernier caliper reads 5.2 mm
